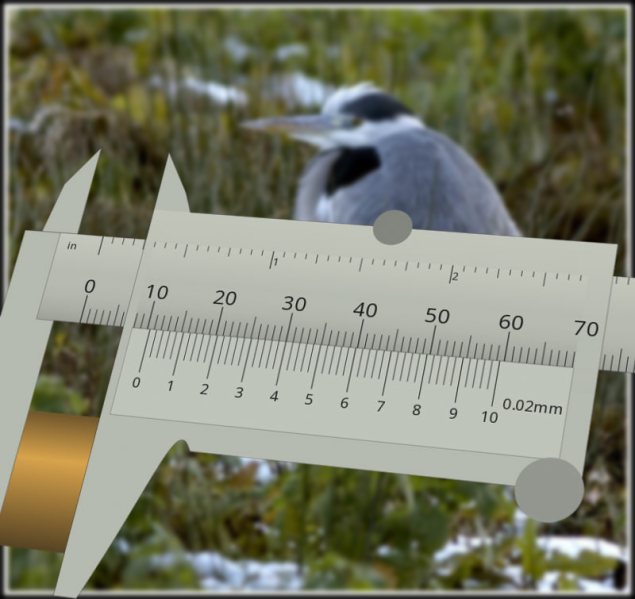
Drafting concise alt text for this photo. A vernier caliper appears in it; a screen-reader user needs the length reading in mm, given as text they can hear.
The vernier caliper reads 10.4 mm
